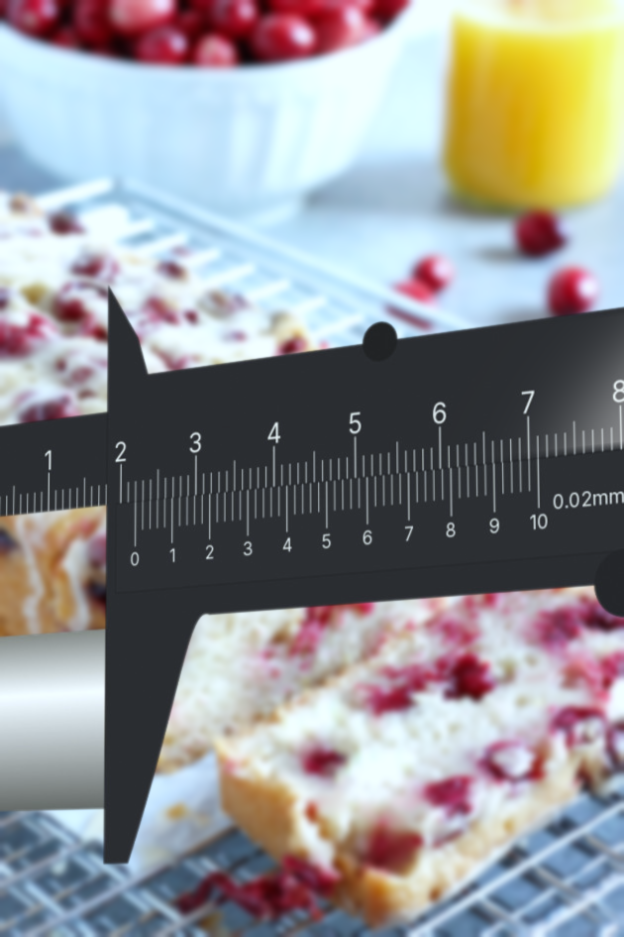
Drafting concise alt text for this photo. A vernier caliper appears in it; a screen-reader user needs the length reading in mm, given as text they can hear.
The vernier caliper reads 22.0 mm
